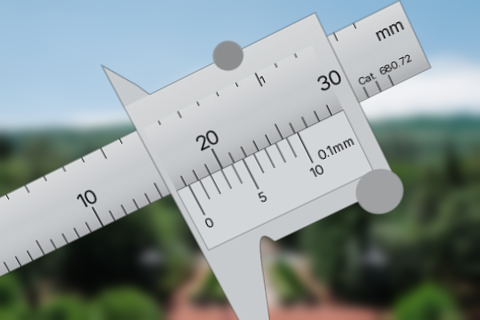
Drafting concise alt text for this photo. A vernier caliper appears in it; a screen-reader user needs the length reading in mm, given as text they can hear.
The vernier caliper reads 17.2 mm
